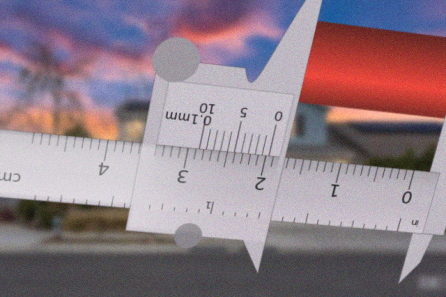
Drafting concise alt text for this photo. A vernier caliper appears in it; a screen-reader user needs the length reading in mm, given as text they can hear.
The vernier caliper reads 19.6 mm
